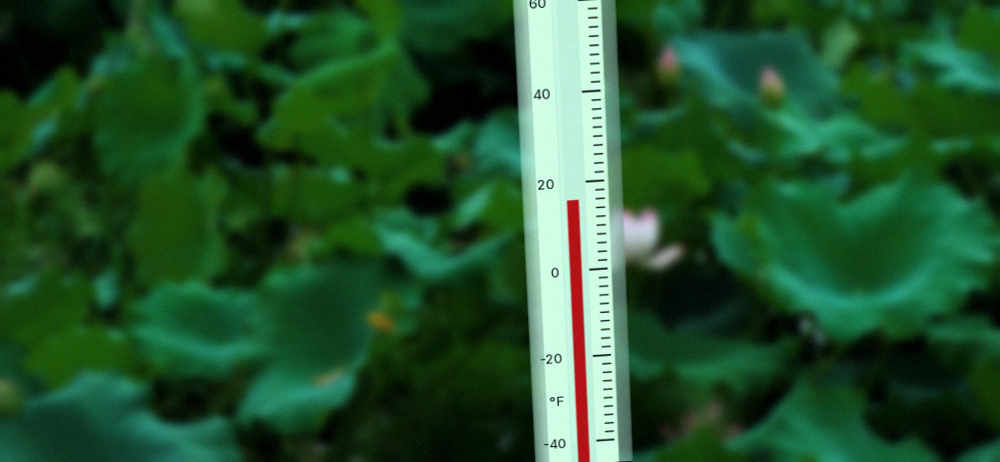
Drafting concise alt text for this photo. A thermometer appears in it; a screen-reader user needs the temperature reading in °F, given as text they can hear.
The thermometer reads 16 °F
